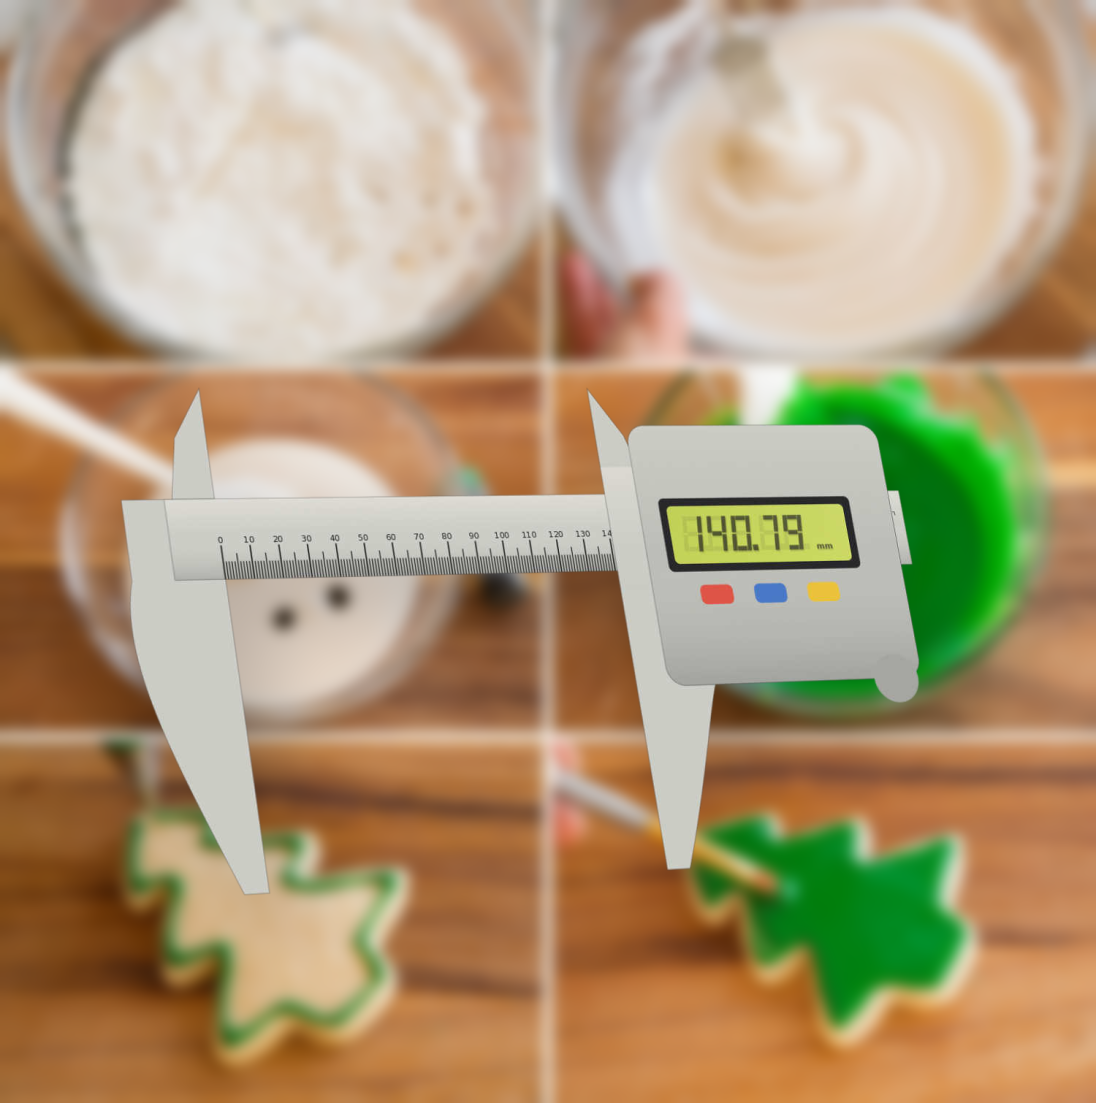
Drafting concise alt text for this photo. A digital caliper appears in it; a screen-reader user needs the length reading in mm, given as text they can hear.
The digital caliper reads 140.79 mm
